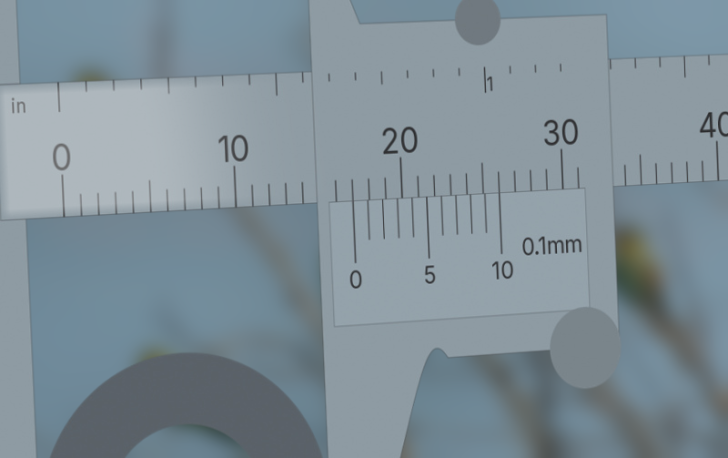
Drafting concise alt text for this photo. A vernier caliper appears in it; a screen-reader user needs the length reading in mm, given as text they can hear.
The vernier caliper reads 17.0 mm
